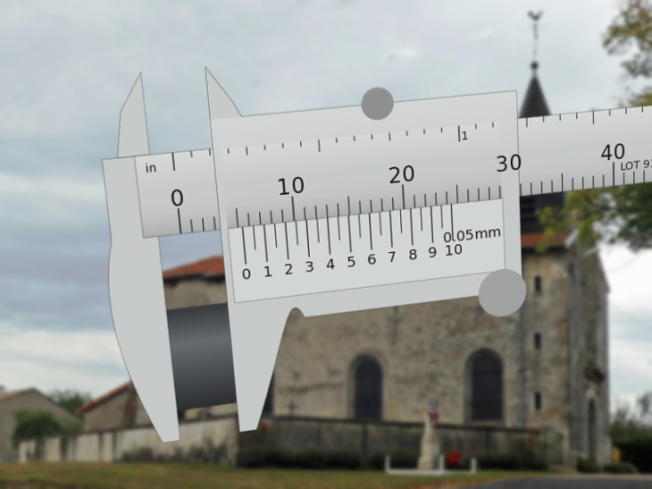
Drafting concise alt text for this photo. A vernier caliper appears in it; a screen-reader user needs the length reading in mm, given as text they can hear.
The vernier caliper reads 5.4 mm
